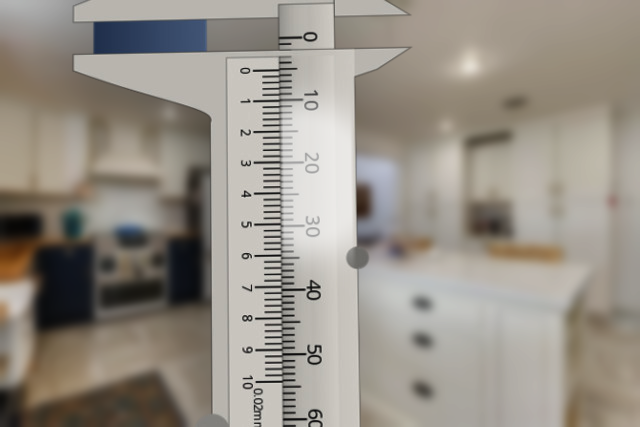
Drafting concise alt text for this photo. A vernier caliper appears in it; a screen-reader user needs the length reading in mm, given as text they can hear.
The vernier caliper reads 5.2 mm
